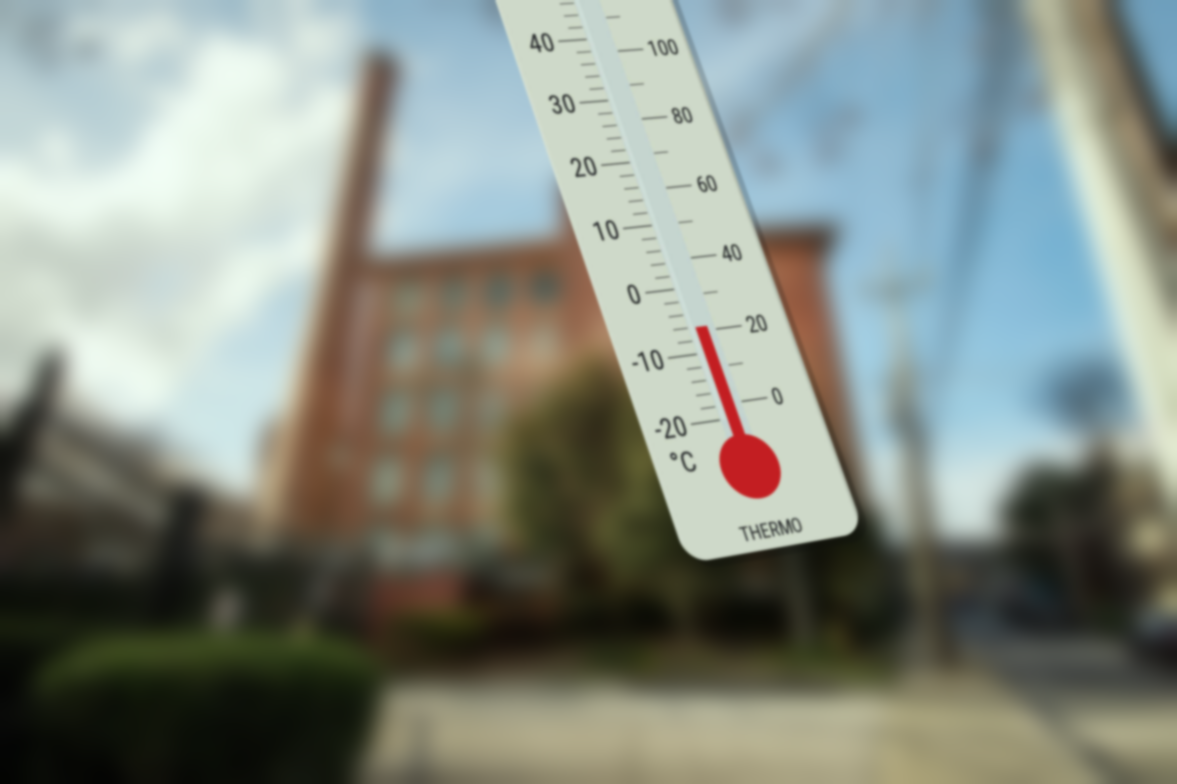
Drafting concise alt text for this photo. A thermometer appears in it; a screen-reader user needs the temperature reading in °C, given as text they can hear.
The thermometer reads -6 °C
